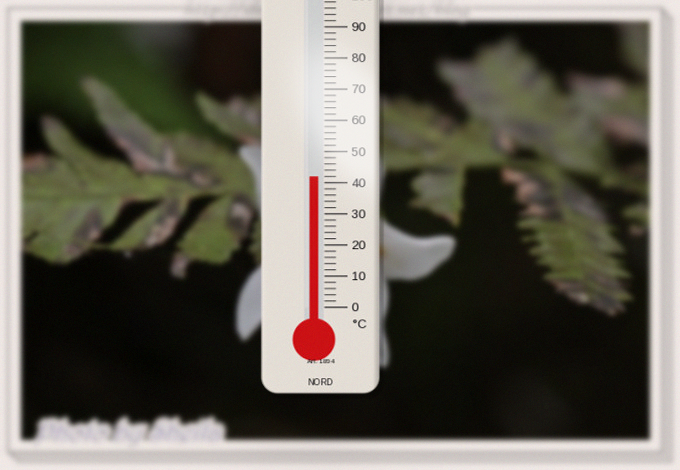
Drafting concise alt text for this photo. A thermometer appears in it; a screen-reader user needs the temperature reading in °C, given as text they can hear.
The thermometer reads 42 °C
